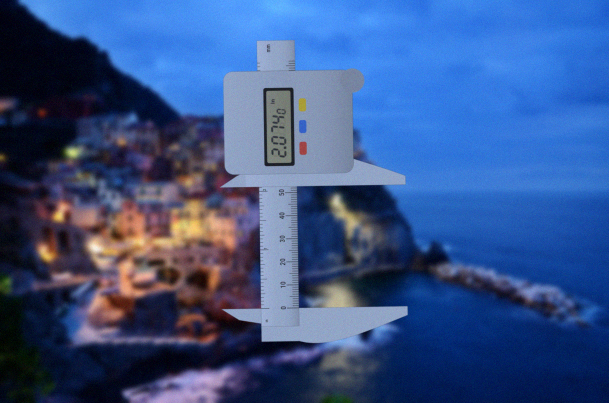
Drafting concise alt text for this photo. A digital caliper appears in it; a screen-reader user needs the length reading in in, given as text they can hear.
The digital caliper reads 2.0740 in
